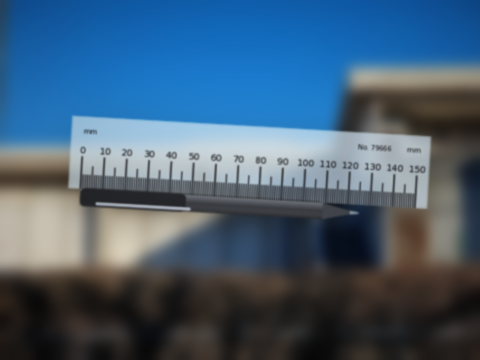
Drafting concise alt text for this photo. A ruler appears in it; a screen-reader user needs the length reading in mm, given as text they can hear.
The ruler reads 125 mm
